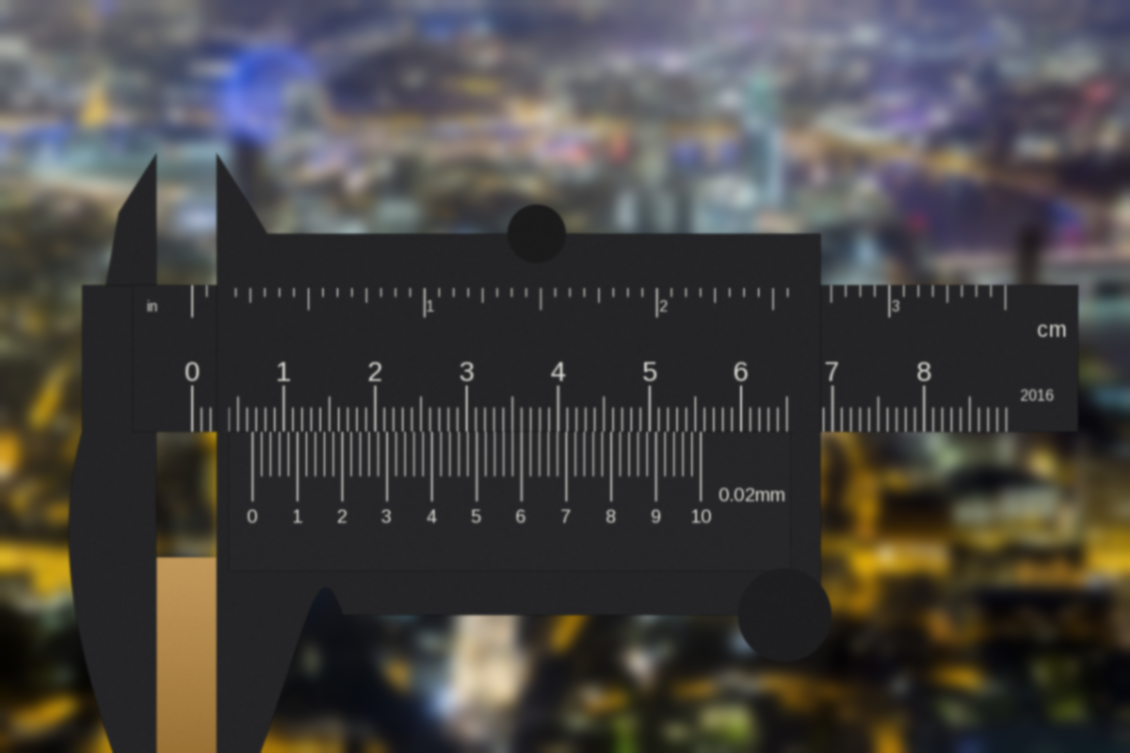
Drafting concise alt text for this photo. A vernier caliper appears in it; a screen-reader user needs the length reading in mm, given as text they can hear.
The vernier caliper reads 6.6 mm
